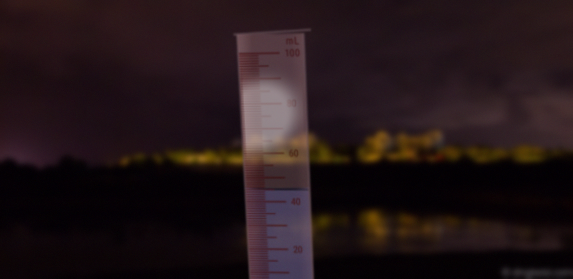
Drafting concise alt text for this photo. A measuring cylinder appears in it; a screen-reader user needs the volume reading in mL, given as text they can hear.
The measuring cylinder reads 45 mL
